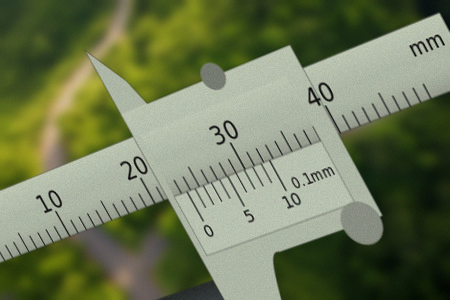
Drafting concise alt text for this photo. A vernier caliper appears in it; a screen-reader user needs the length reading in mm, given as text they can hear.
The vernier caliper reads 23.6 mm
